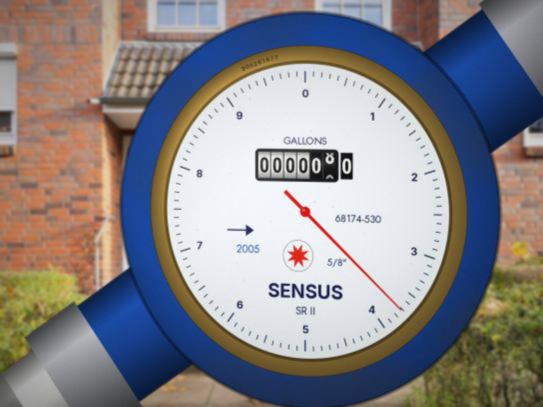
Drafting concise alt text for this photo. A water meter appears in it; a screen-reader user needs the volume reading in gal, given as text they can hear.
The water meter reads 83.7 gal
